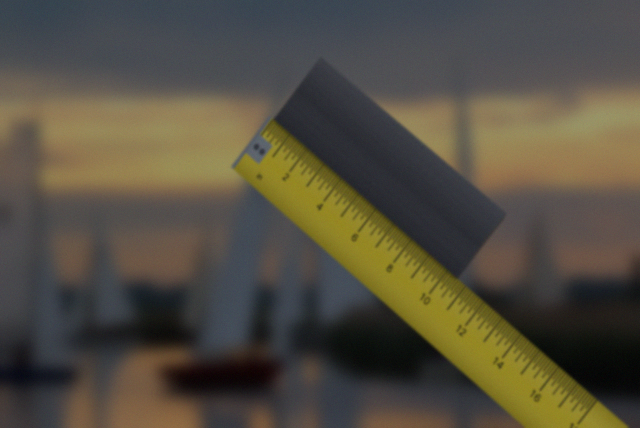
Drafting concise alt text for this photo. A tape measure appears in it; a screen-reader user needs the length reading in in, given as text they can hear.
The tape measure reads 10.5 in
